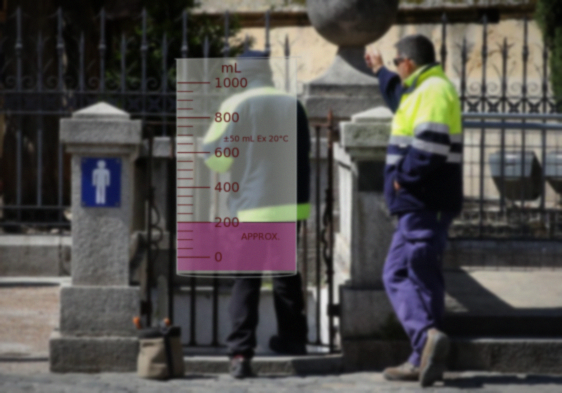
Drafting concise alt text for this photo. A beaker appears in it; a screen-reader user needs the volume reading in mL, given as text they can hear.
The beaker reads 200 mL
